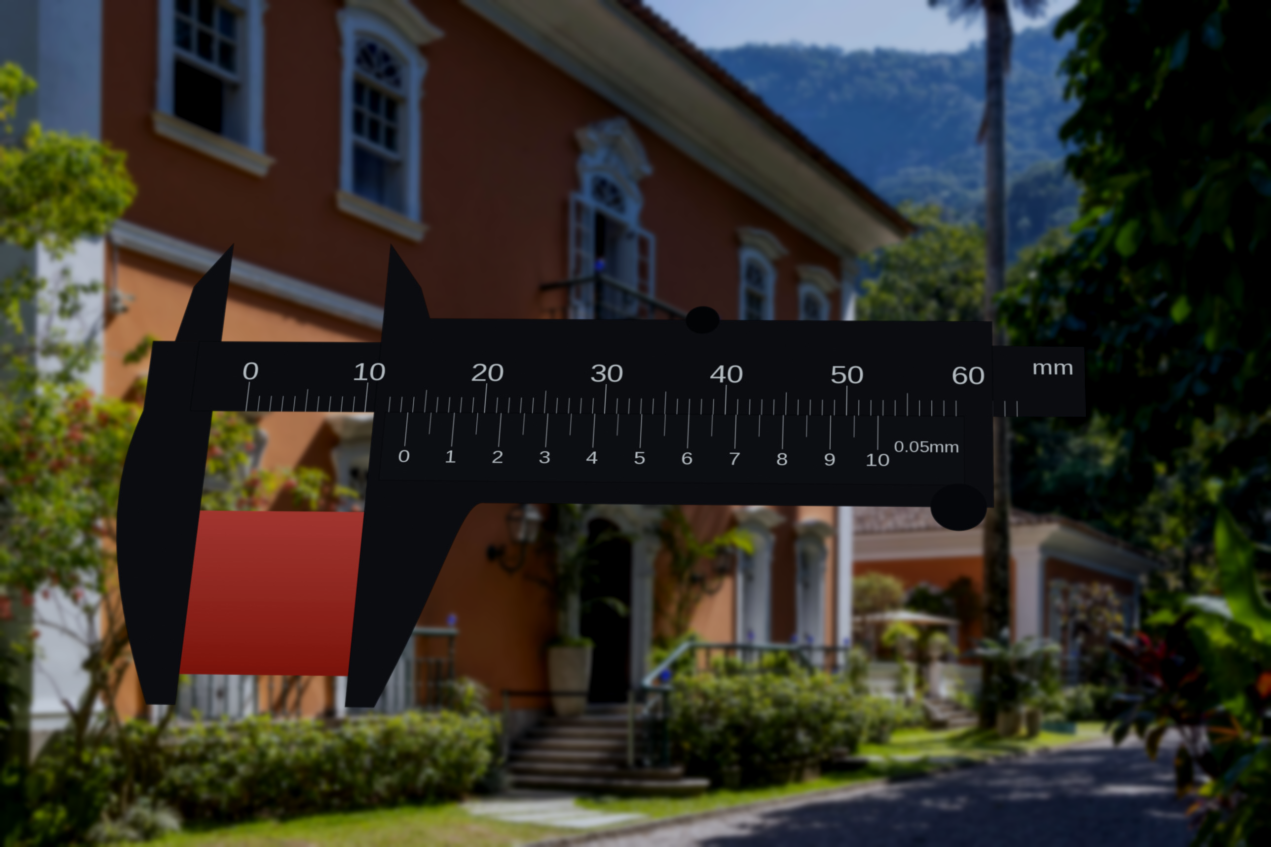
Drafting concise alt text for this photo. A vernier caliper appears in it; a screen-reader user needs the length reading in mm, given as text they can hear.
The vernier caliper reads 13.6 mm
